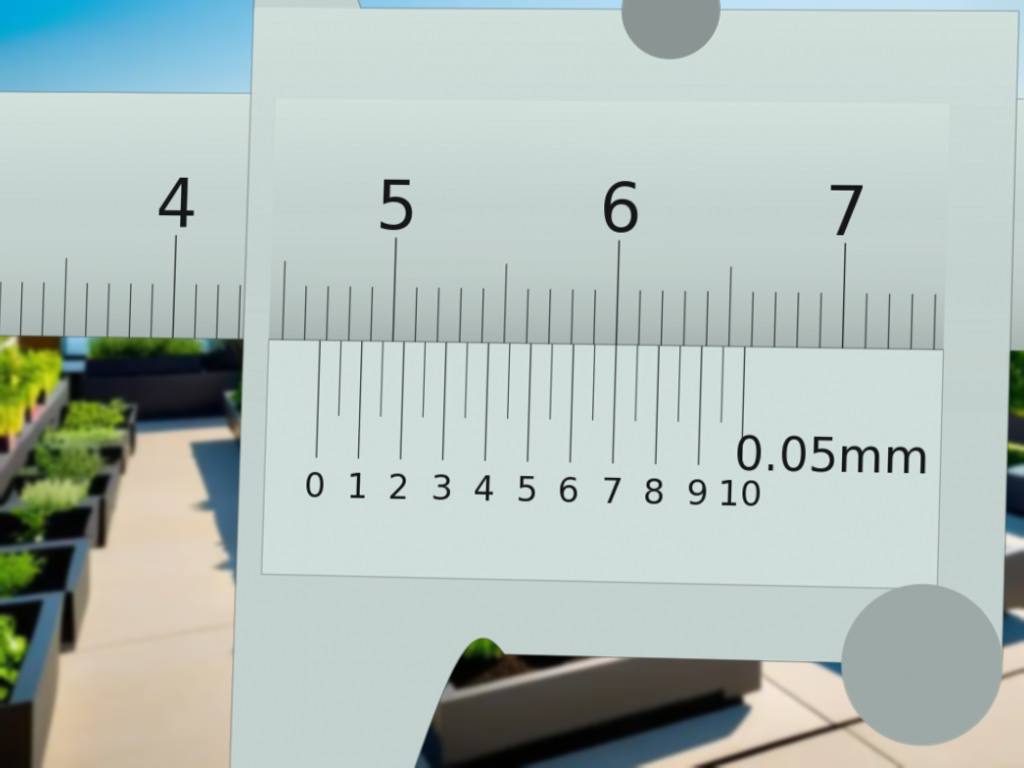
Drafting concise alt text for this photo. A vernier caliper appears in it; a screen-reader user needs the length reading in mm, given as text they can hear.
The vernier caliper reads 46.7 mm
